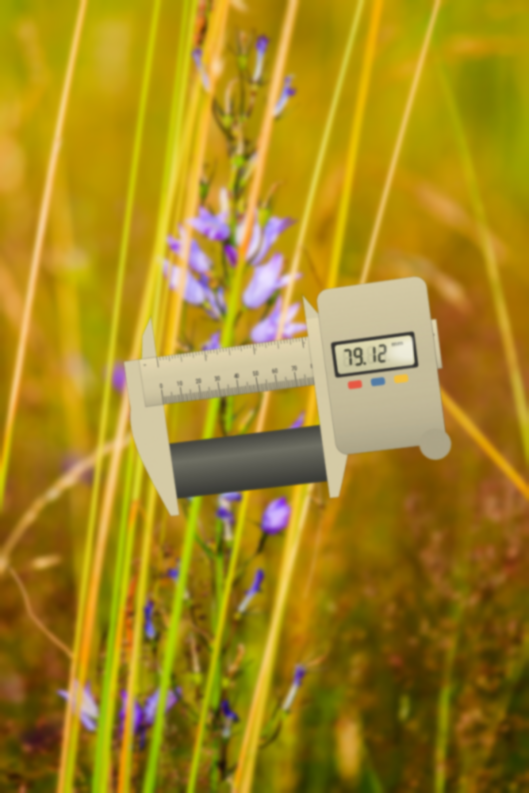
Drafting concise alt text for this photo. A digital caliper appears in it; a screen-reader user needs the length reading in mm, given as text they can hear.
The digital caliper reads 79.12 mm
